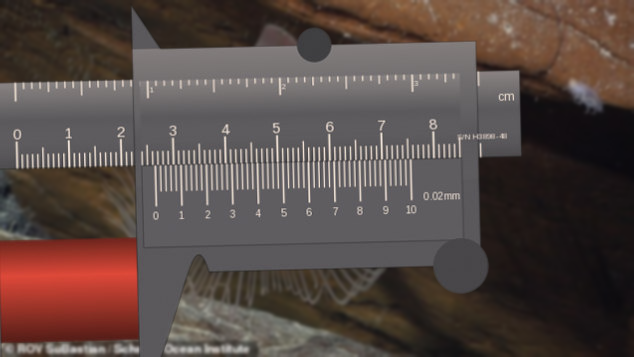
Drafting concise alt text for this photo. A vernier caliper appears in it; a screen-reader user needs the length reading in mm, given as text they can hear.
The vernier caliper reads 26.5 mm
